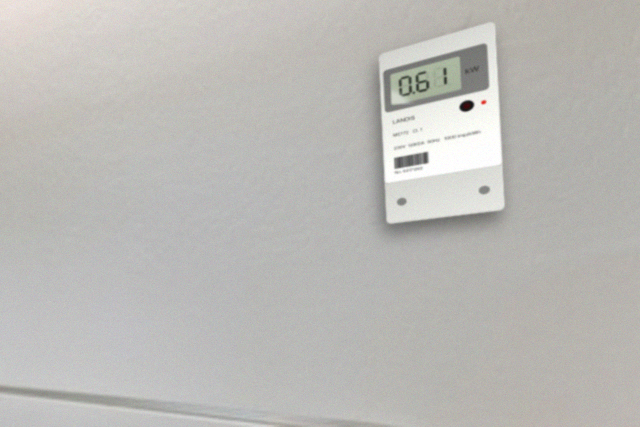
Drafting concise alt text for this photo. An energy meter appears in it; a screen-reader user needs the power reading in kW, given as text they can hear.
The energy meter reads 0.61 kW
